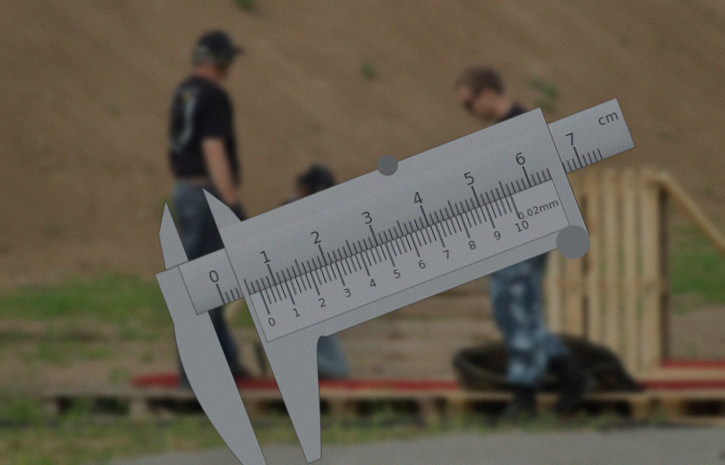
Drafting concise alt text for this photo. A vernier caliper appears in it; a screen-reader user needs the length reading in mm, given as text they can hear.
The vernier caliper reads 7.0 mm
